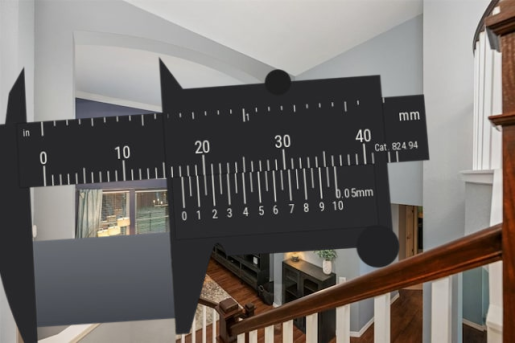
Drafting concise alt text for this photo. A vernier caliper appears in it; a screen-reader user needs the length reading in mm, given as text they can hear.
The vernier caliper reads 17.2 mm
